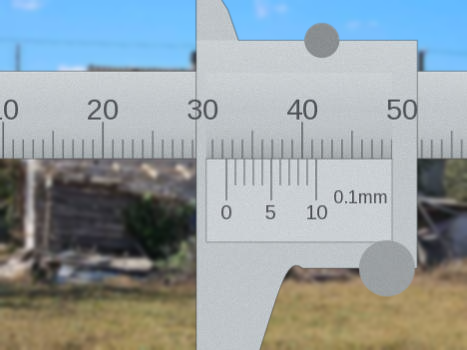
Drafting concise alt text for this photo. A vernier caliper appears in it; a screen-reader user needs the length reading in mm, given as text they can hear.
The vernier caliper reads 32.4 mm
